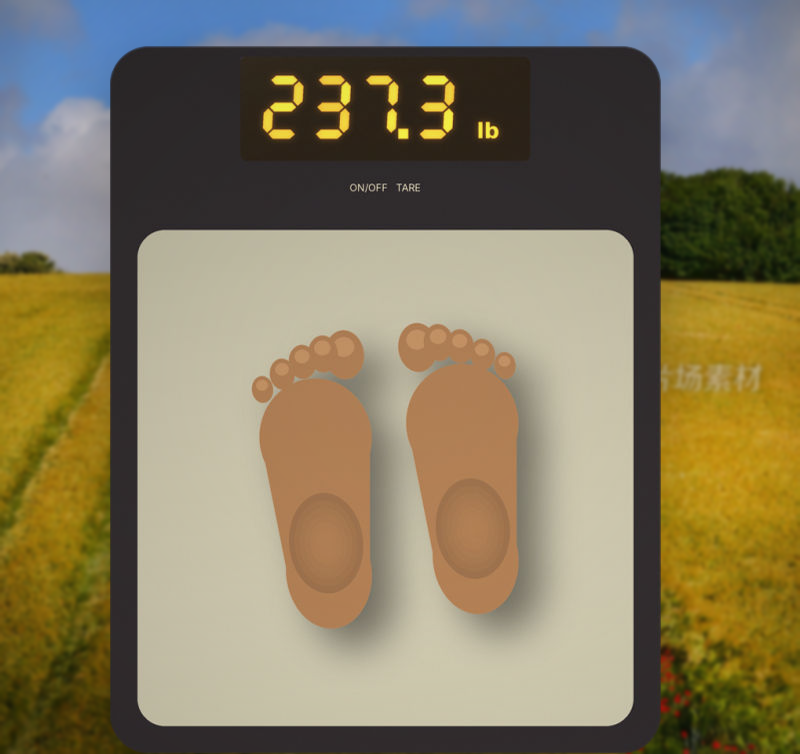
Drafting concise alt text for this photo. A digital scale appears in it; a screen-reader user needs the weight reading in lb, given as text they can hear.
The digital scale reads 237.3 lb
